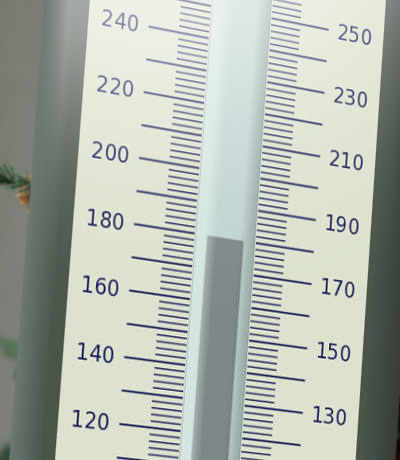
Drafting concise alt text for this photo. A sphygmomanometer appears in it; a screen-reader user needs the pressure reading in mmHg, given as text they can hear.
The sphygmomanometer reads 180 mmHg
